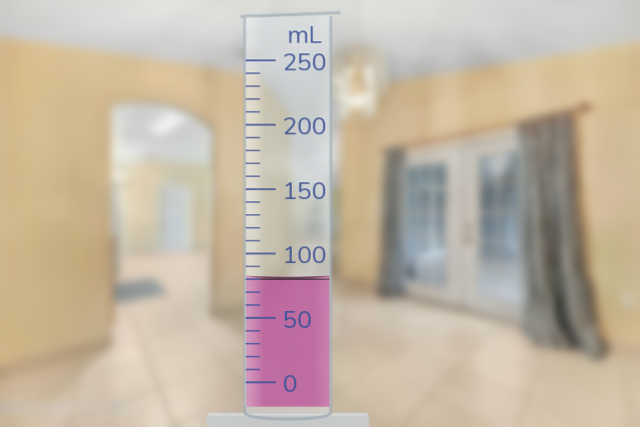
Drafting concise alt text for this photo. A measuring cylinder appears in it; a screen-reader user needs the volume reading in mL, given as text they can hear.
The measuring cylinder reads 80 mL
